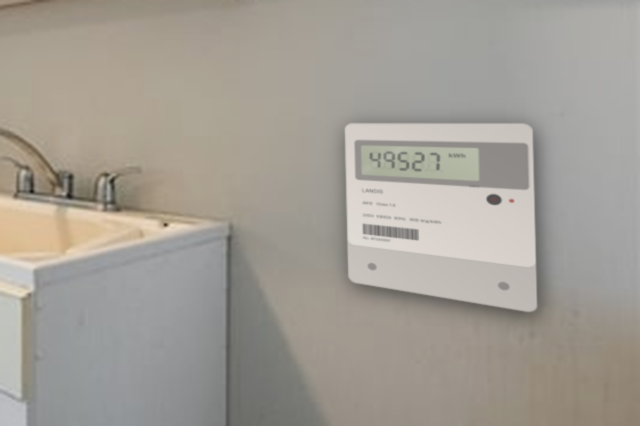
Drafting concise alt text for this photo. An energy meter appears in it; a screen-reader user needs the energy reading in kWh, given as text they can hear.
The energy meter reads 49527 kWh
